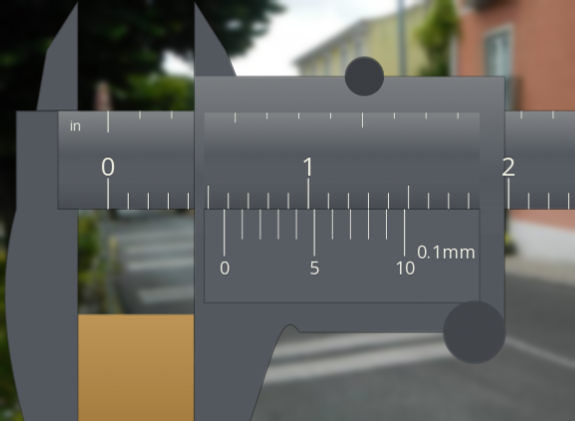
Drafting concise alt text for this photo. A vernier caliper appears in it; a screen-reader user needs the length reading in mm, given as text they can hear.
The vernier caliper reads 5.8 mm
